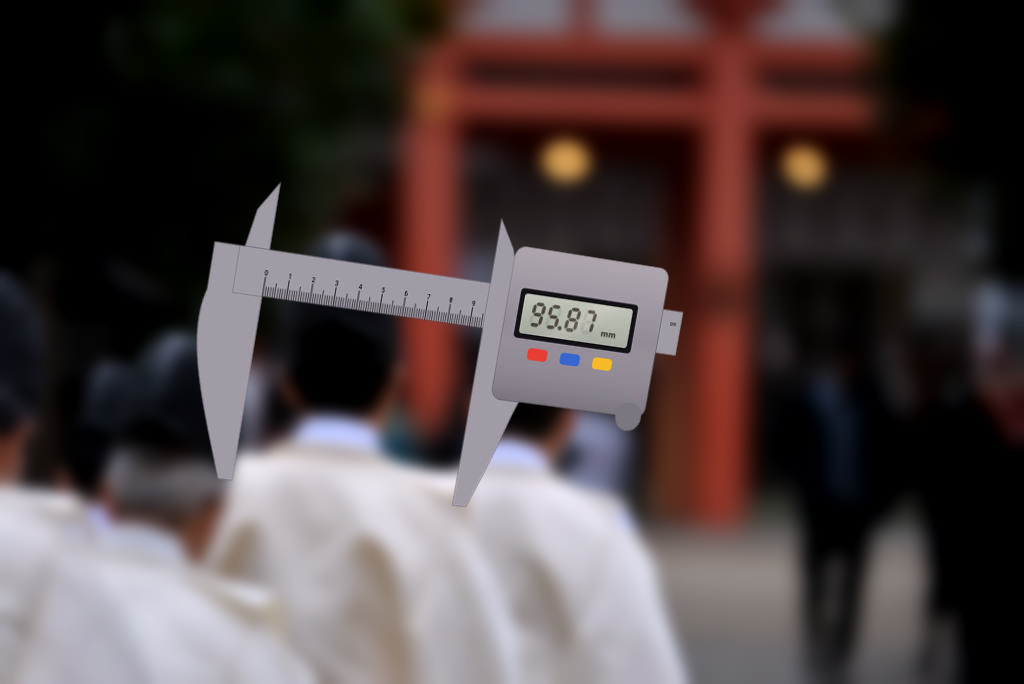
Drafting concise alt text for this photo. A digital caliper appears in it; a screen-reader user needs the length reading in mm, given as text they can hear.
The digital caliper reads 95.87 mm
